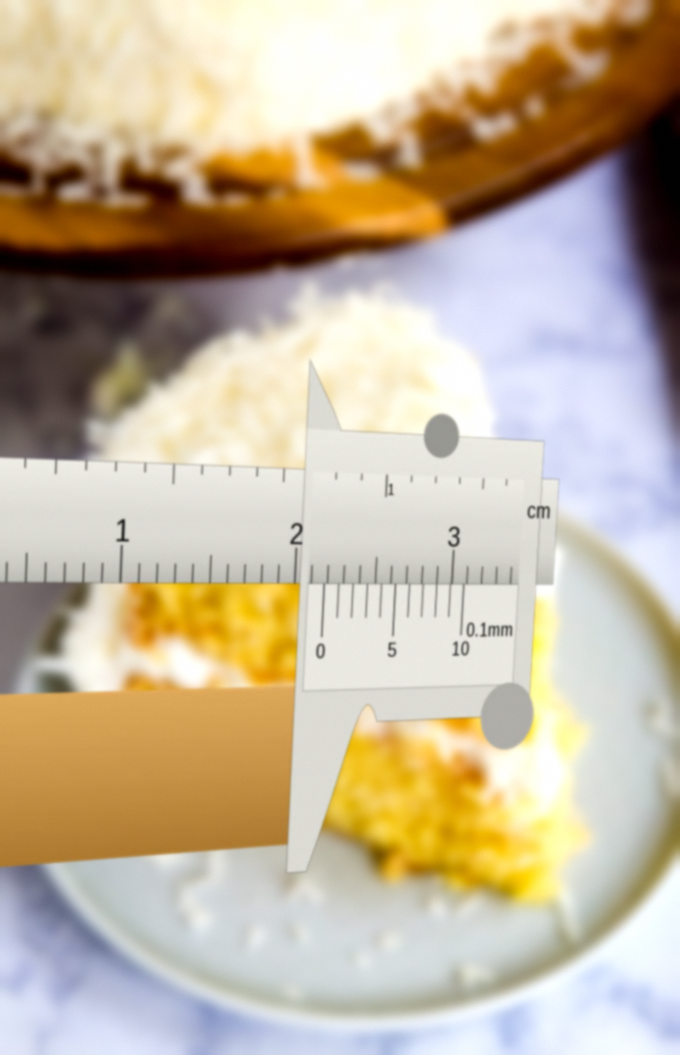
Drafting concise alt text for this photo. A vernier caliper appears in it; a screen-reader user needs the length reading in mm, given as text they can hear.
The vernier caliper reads 21.8 mm
